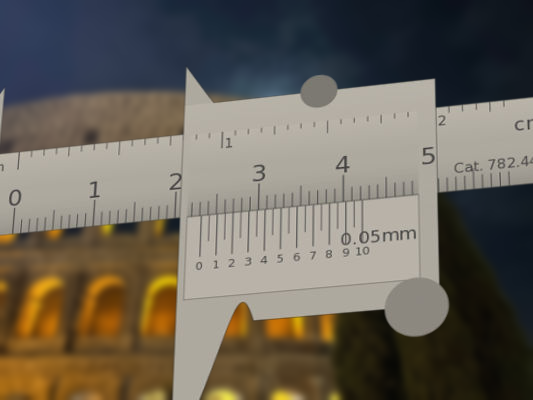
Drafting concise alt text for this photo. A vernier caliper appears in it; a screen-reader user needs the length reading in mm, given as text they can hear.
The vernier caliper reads 23.2 mm
